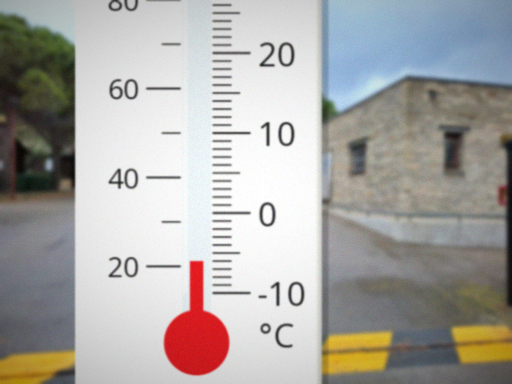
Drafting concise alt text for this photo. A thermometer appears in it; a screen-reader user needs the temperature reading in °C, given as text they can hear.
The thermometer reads -6 °C
